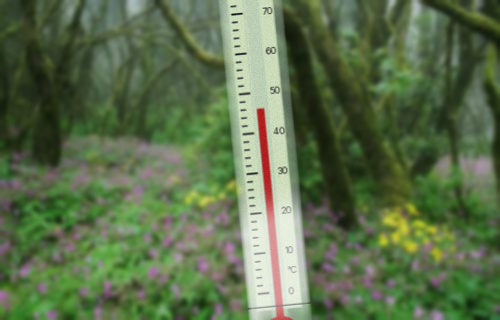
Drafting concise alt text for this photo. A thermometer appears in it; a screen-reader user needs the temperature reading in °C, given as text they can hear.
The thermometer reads 46 °C
